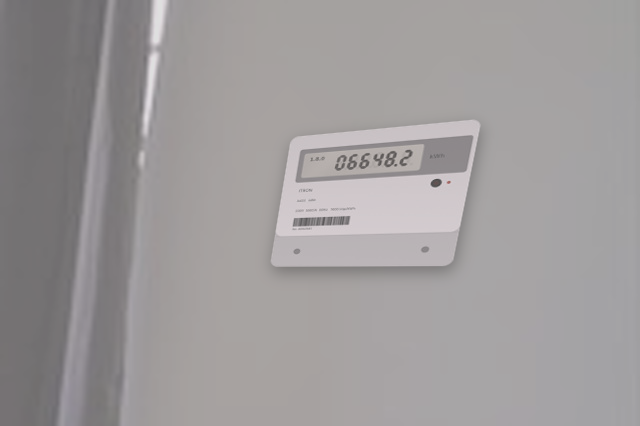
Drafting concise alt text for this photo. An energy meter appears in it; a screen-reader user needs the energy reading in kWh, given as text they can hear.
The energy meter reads 6648.2 kWh
